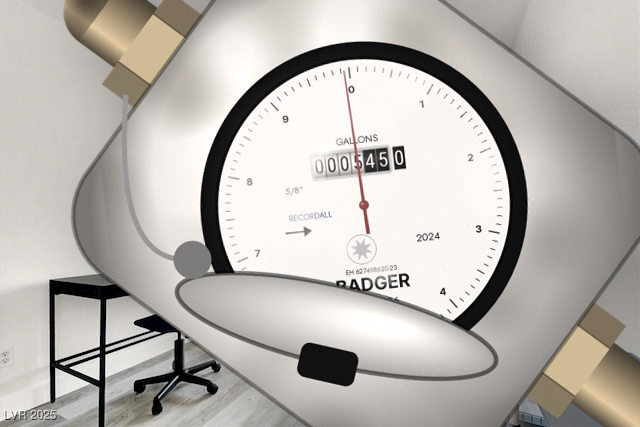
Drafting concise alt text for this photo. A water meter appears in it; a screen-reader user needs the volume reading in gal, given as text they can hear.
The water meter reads 5449.9 gal
